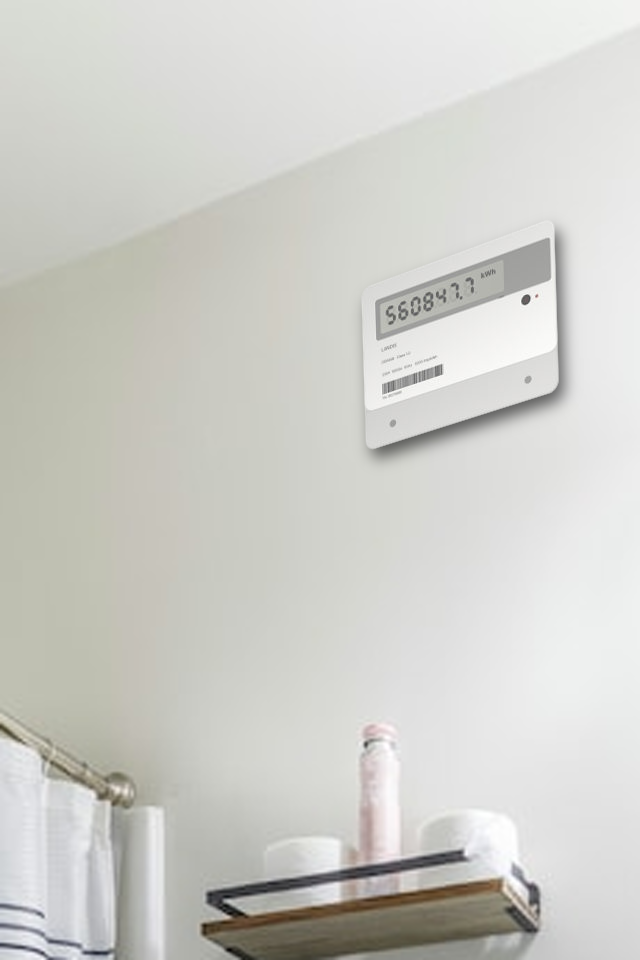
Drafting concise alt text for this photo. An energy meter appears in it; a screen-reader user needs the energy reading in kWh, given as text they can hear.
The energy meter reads 560847.7 kWh
